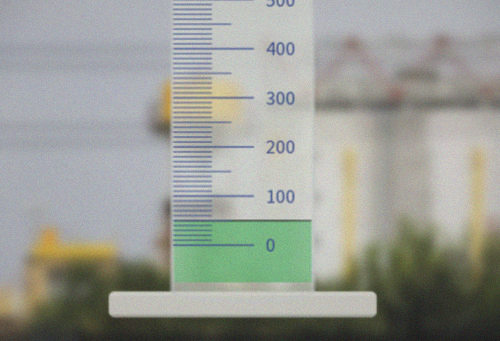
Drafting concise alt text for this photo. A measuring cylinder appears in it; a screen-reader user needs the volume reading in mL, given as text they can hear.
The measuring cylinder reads 50 mL
